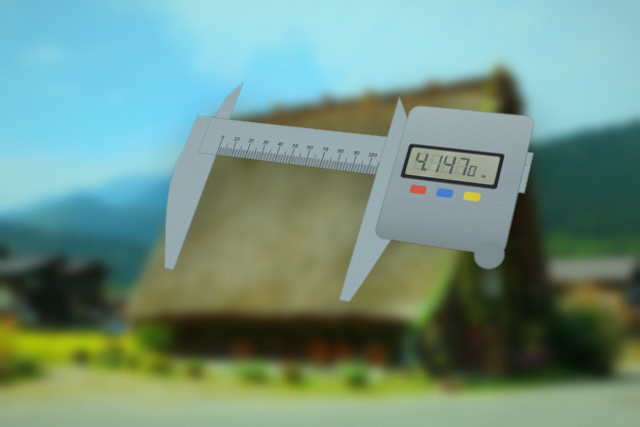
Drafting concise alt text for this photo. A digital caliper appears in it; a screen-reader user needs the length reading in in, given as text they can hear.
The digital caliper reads 4.1470 in
